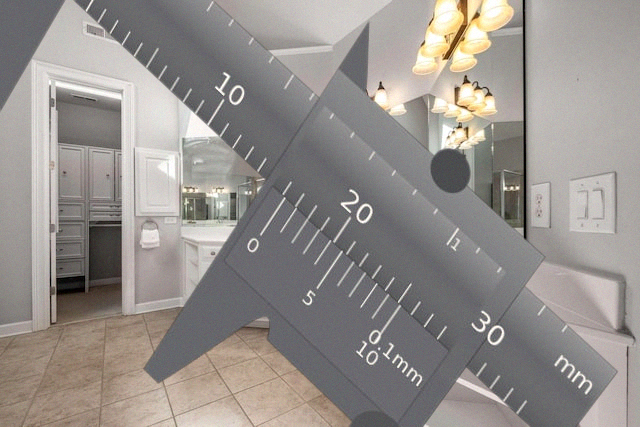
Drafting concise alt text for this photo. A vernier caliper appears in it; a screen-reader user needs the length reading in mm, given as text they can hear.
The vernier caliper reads 16.2 mm
